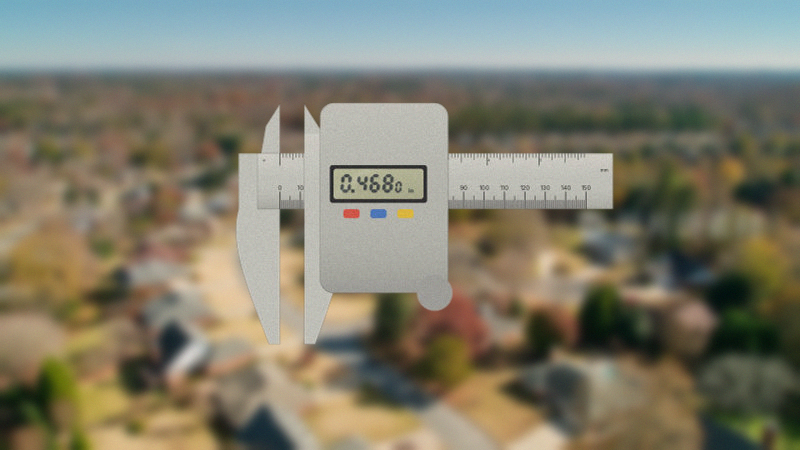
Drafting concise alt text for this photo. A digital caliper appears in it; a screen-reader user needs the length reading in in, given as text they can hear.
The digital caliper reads 0.4680 in
